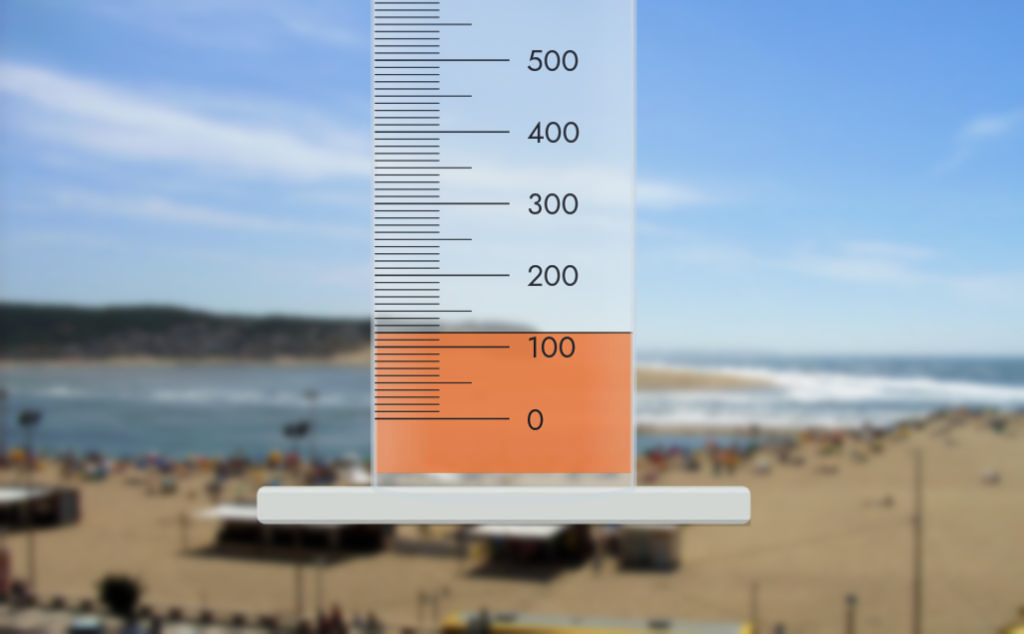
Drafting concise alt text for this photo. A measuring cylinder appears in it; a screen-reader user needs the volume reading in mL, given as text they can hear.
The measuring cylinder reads 120 mL
